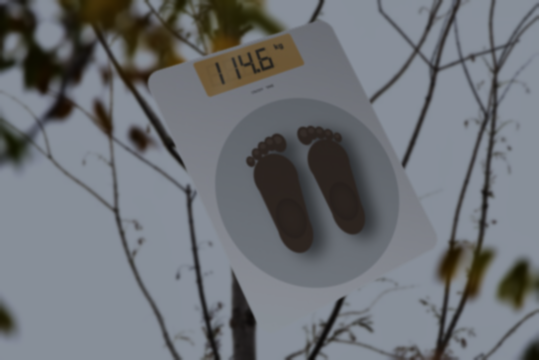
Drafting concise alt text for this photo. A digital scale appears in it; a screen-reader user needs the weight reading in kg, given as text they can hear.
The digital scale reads 114.6 kg
